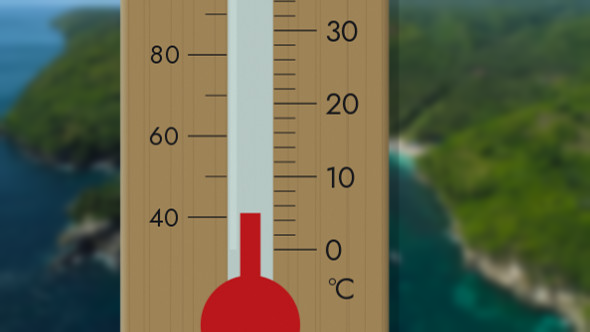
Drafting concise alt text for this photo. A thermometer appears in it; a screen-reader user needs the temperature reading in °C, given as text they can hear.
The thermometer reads 5 °C
